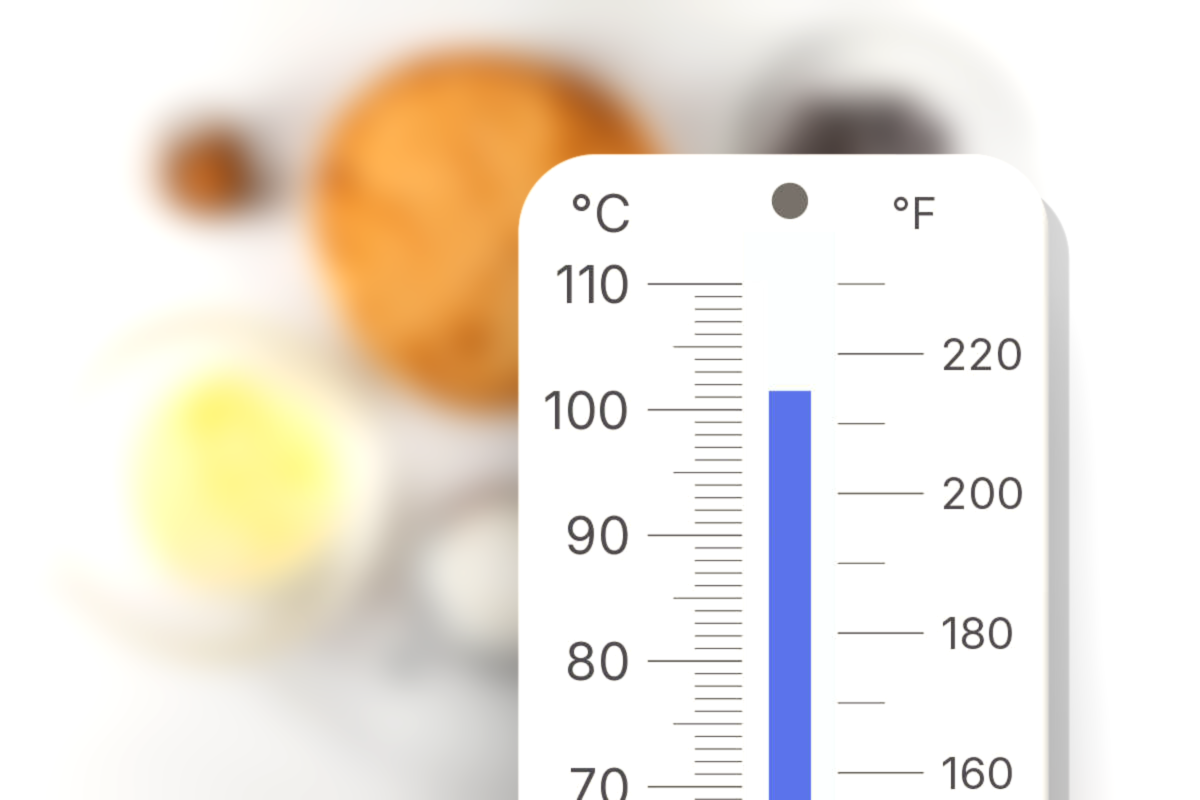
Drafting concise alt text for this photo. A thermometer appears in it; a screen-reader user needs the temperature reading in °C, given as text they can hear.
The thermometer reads 101.5 °C
